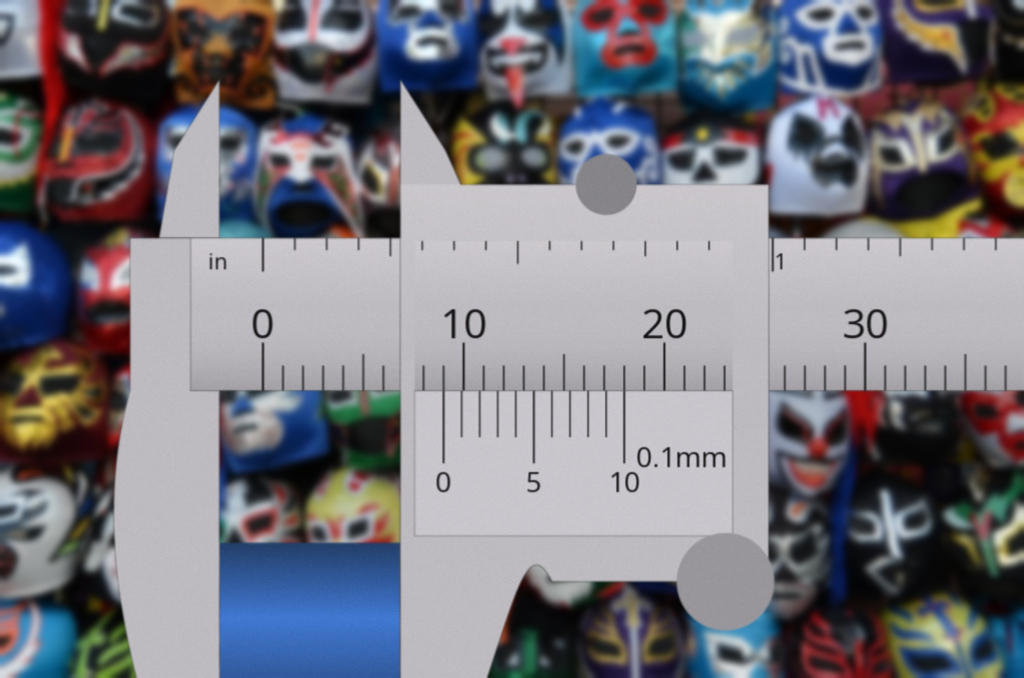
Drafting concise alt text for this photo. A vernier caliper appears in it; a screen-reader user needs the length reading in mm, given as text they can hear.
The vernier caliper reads 9.0 mm
